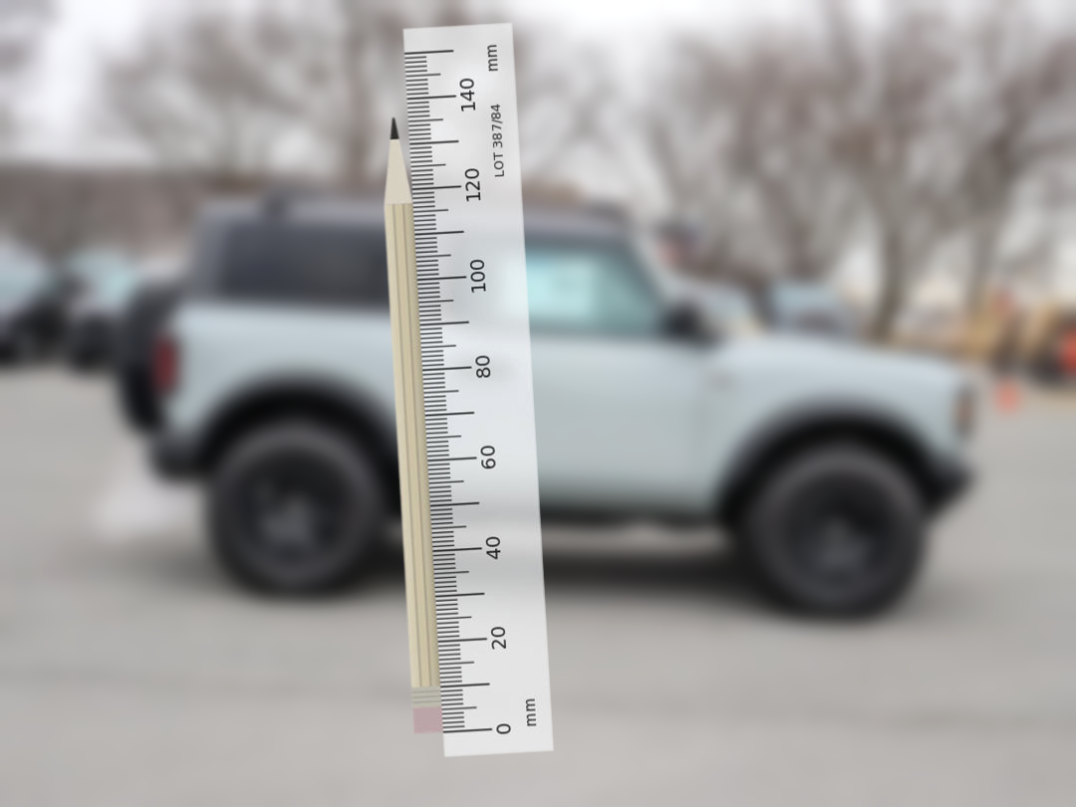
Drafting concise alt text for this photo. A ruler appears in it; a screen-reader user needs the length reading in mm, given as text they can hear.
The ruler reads 136 mm
